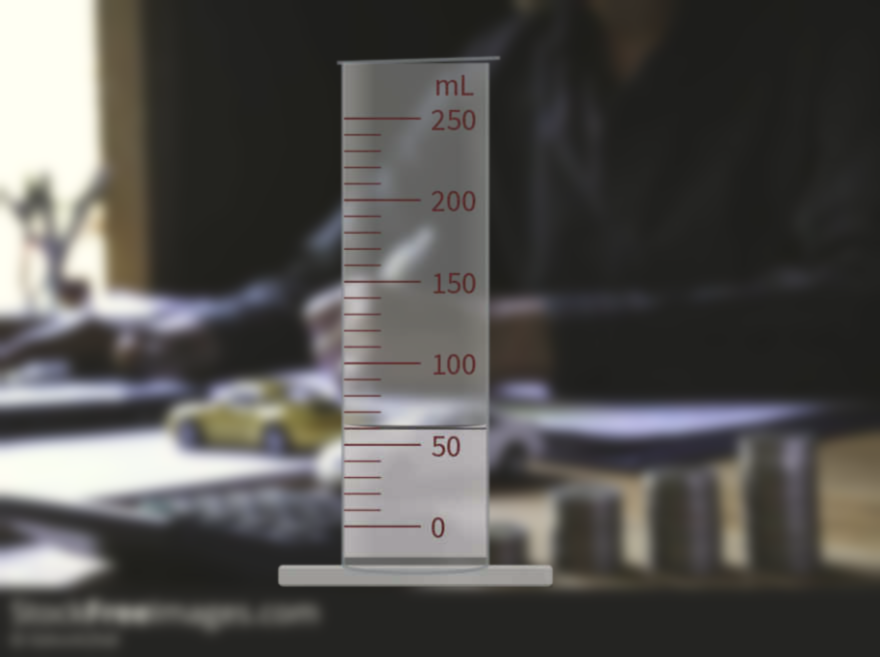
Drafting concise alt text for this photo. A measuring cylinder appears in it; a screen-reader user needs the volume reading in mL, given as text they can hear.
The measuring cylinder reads 60 mL
